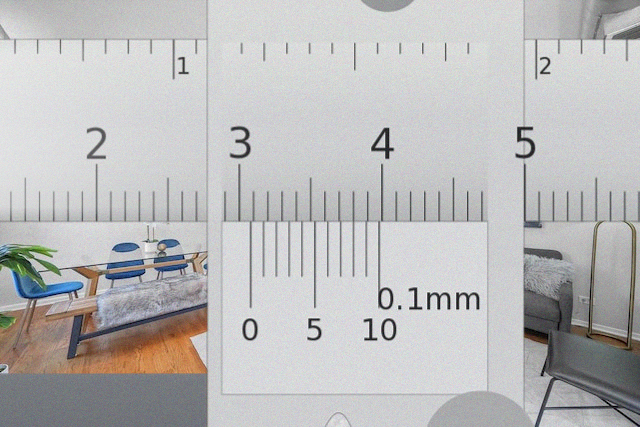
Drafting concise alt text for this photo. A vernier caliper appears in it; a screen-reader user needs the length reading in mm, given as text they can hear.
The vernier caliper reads 30.8 mm
